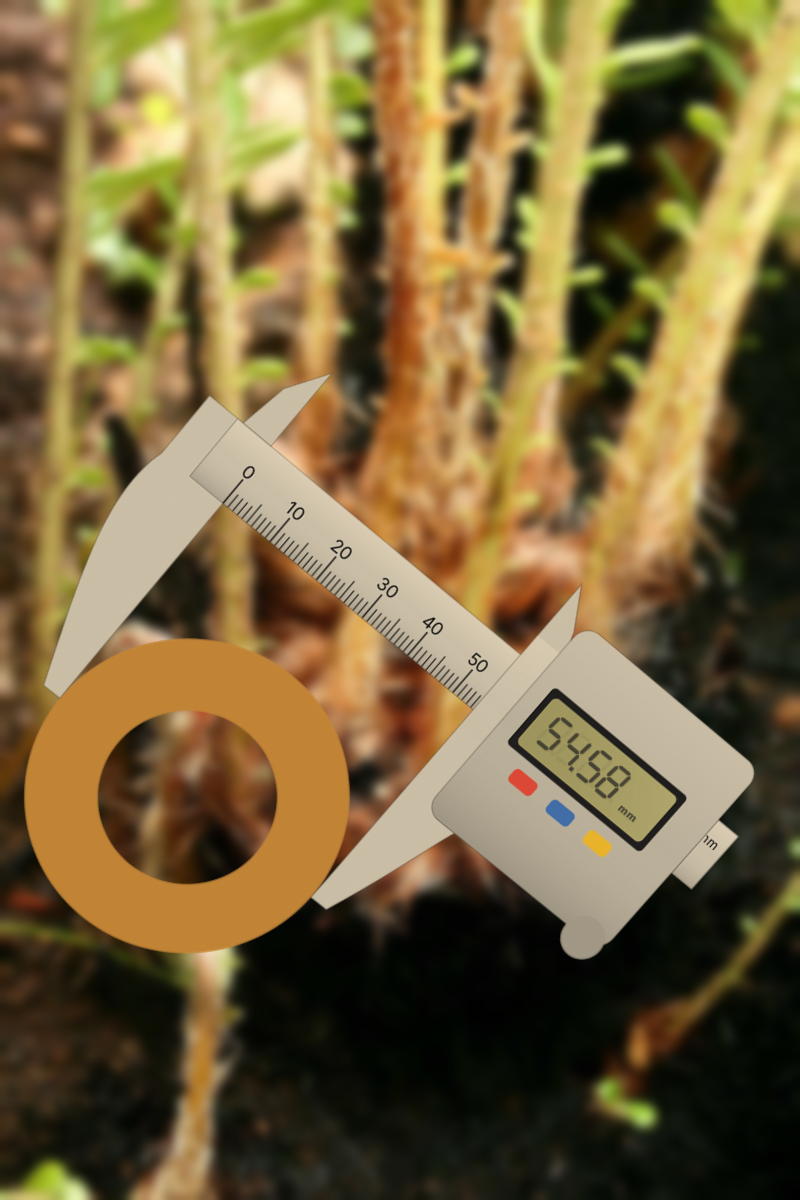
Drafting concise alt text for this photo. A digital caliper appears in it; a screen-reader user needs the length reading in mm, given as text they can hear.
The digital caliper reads 54.58 mm
